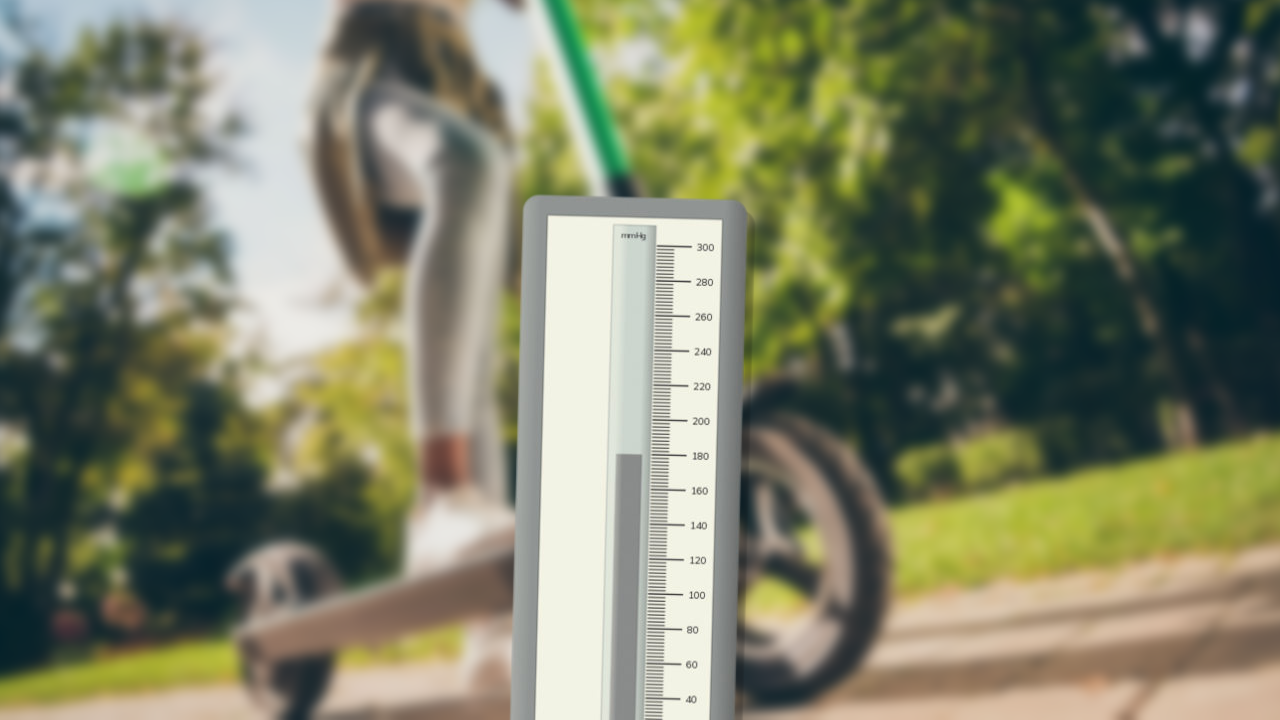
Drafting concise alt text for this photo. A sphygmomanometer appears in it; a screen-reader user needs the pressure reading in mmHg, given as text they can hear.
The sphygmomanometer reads 180 mmHg
